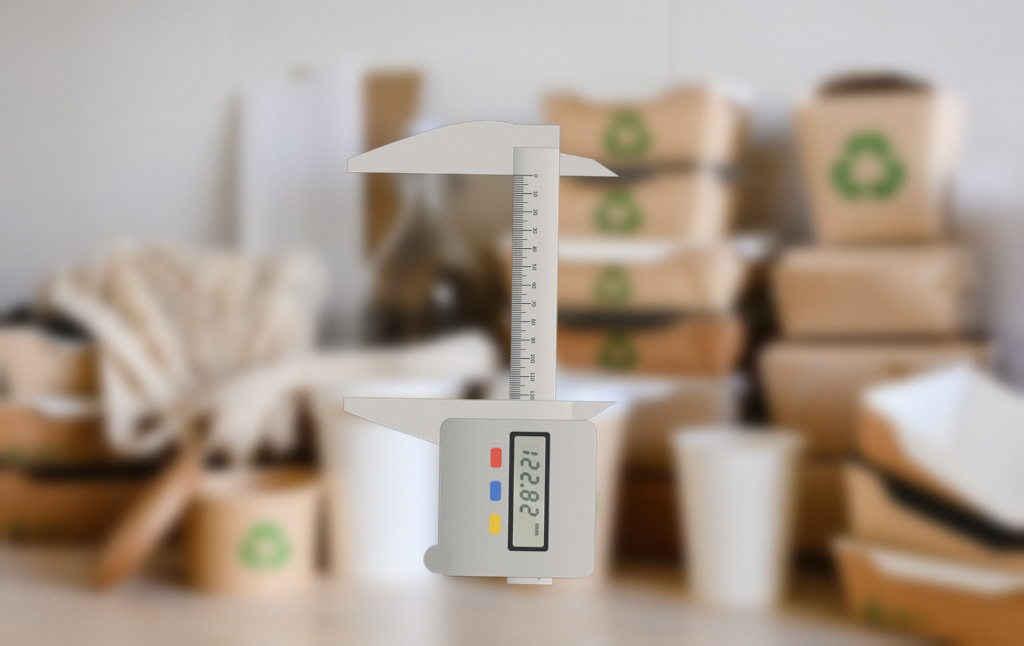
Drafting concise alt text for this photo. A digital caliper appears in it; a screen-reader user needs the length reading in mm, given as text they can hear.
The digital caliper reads 122.82 mm
